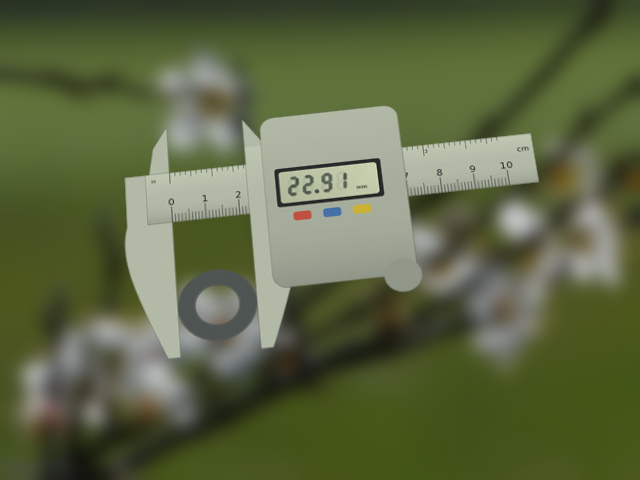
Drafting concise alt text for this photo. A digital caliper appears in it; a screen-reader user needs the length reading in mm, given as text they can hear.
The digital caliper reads 22.91 mm
